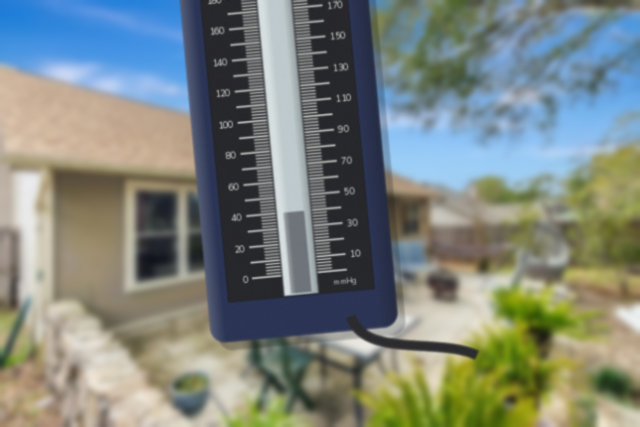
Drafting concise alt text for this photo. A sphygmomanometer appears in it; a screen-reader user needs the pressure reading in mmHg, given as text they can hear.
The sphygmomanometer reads 40 mmHg
